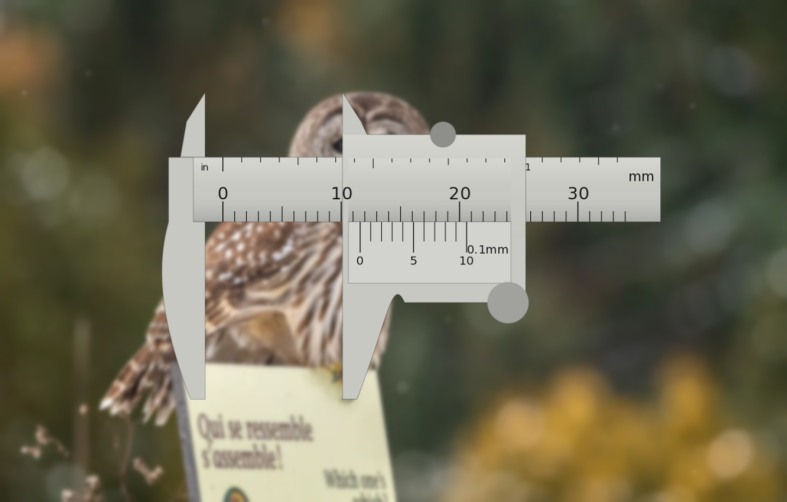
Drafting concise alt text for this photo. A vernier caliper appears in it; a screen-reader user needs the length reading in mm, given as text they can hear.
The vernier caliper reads 11.6 mm
